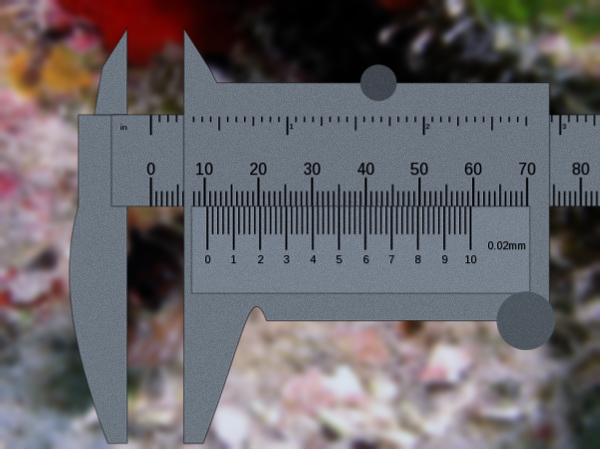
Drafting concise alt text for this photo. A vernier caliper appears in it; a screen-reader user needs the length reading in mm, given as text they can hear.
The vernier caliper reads 10.5 mm
